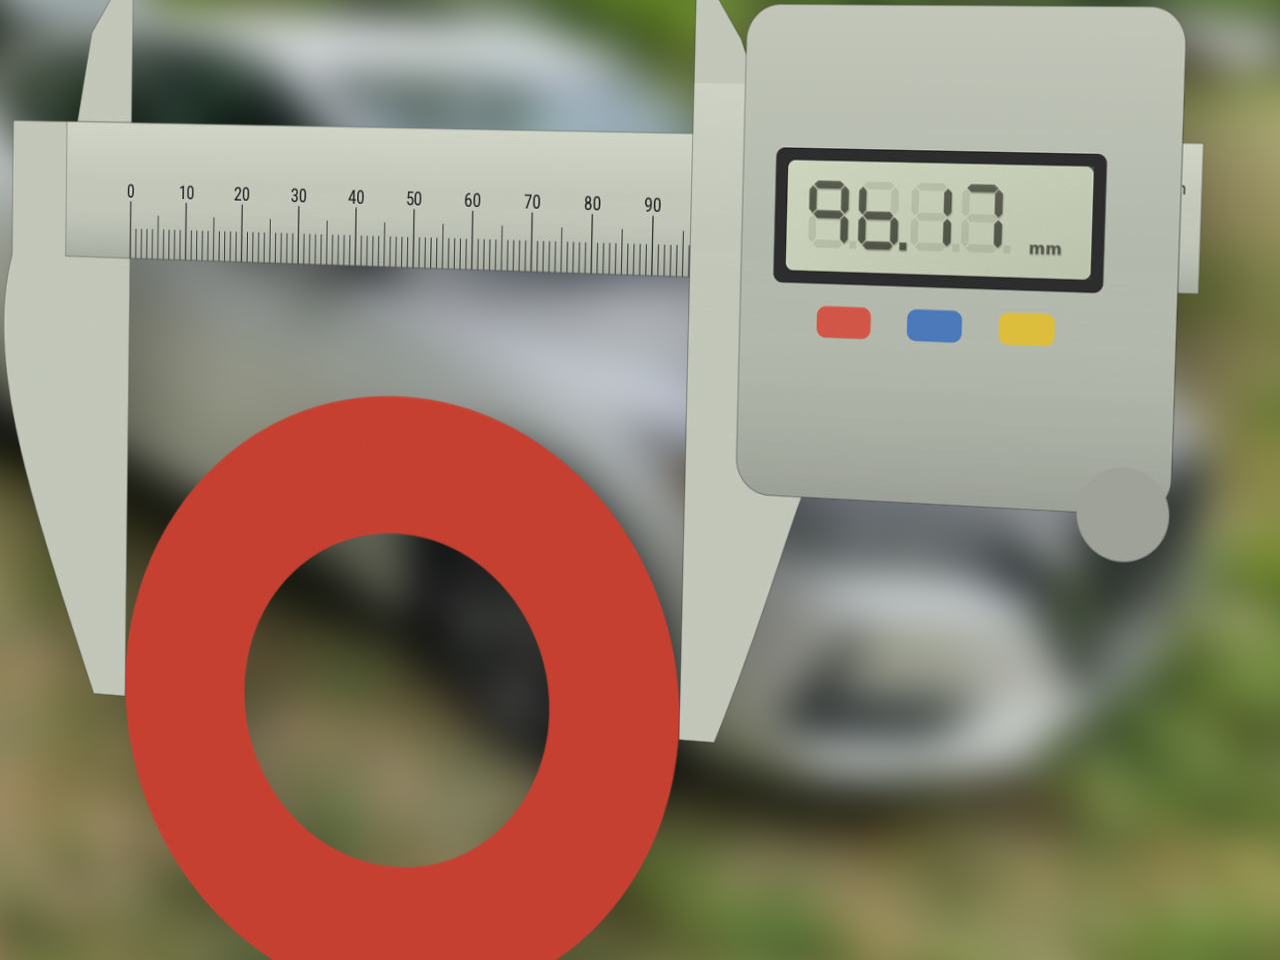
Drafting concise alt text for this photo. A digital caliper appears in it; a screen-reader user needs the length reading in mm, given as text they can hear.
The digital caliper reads 96.17 mm
